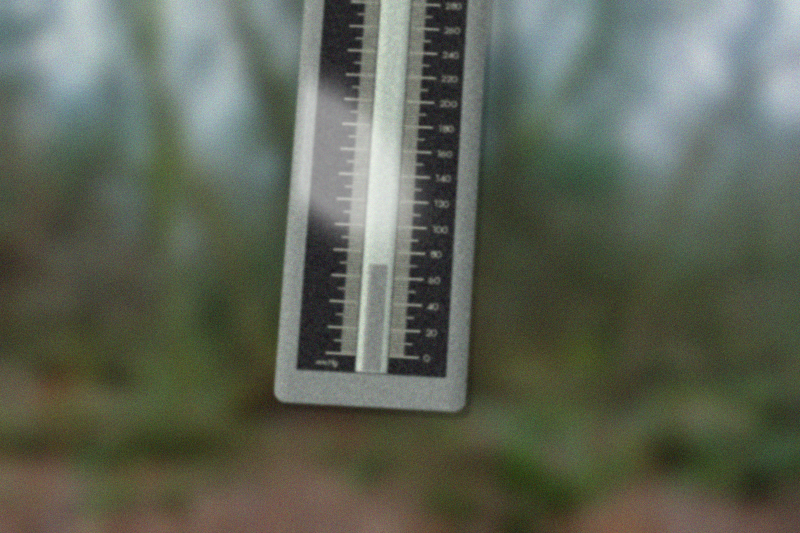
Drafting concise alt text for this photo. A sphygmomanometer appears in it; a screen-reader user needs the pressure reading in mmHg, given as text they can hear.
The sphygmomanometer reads 70 mmHg
